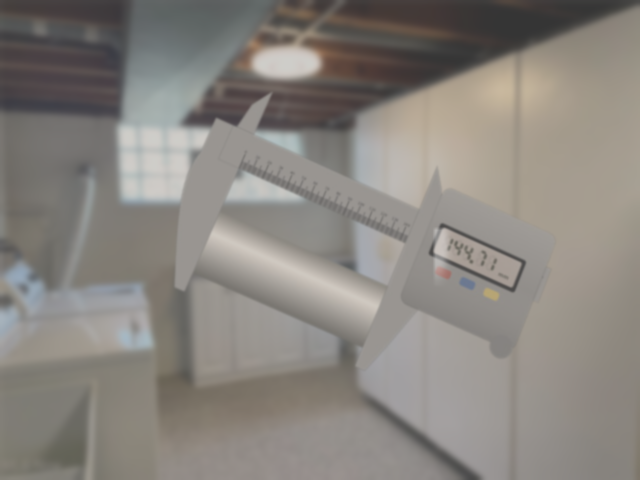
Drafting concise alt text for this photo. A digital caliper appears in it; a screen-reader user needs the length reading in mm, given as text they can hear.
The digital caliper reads 144.71 mm
